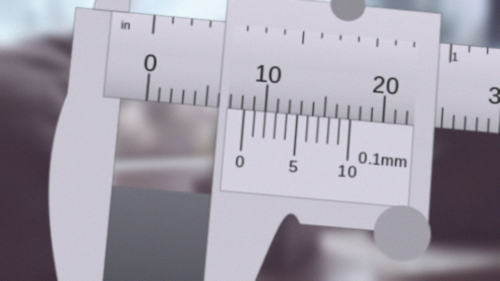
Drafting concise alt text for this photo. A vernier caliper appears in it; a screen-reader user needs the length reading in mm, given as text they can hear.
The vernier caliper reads 8.2 mm
